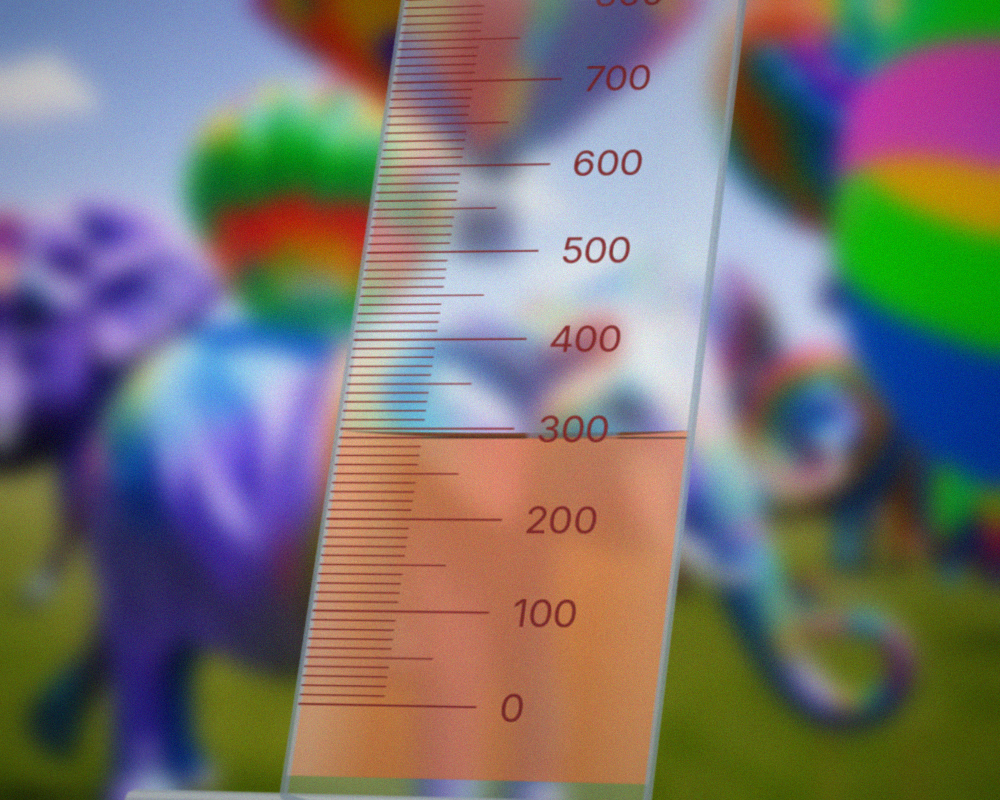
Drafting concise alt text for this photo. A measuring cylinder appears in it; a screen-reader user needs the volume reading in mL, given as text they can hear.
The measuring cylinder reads 290 mL
